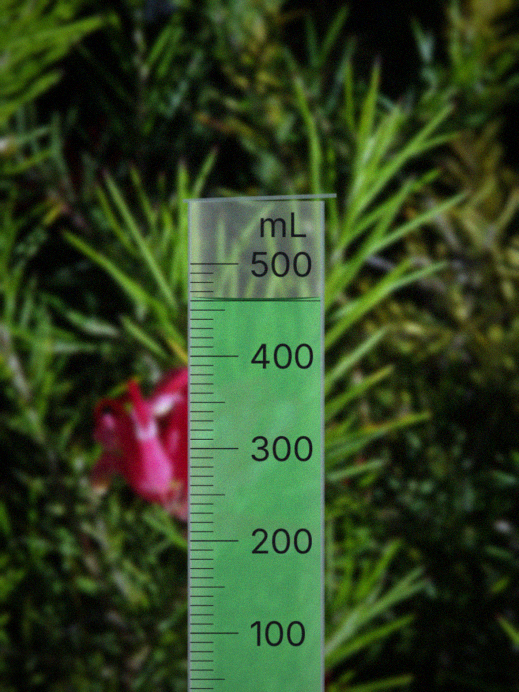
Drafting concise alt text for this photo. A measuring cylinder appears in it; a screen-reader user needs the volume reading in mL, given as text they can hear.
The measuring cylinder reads 460 mL
